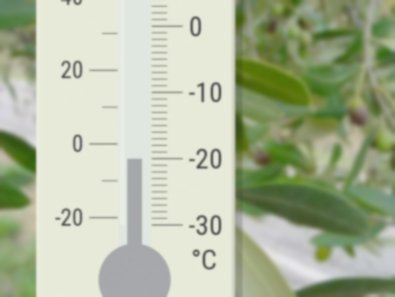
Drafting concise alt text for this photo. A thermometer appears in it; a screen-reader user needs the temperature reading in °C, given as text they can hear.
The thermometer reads -20 °C
